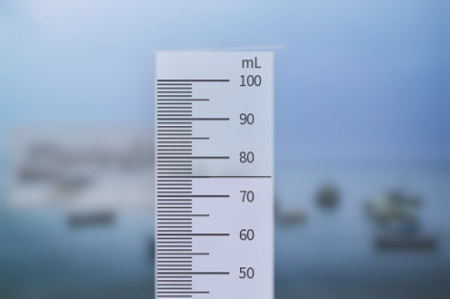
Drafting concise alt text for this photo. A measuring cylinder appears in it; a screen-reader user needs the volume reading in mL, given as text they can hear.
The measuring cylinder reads 75 mL
